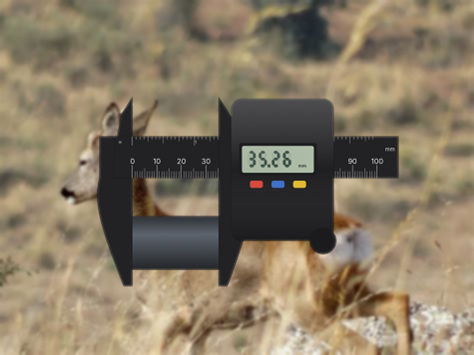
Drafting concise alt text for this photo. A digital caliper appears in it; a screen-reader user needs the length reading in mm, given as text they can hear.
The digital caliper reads 35.26 mm
